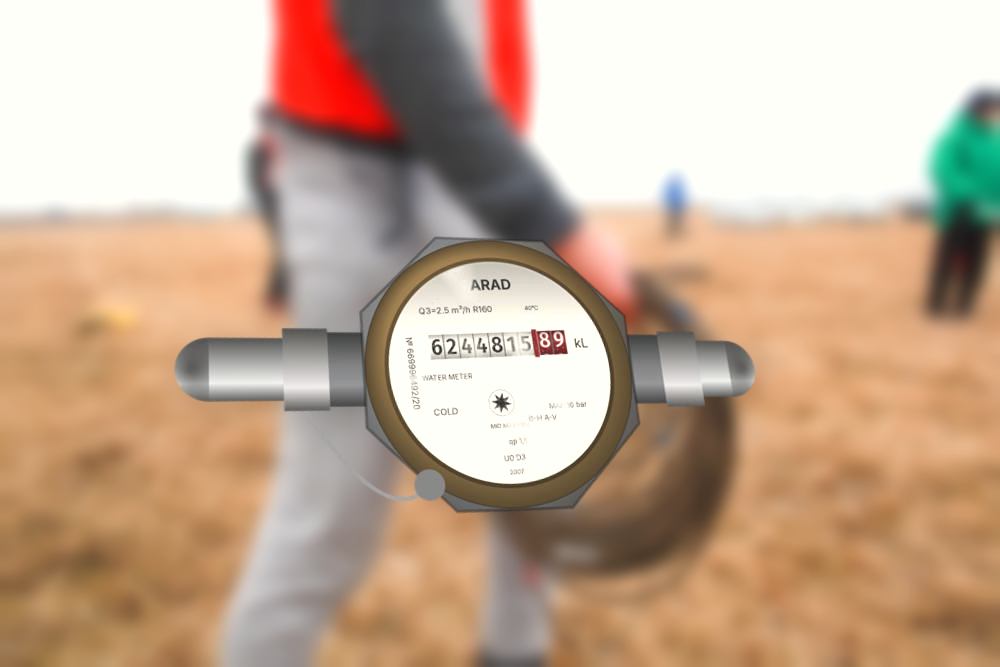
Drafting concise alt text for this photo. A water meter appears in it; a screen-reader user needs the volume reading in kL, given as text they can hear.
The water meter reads 6244815.89 kL
